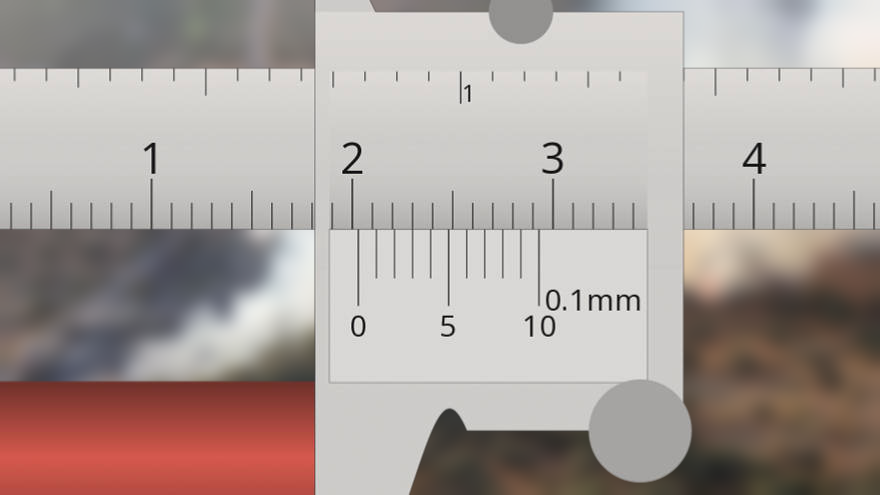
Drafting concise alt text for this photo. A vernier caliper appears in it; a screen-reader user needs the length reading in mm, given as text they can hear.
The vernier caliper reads 20.3 mm
